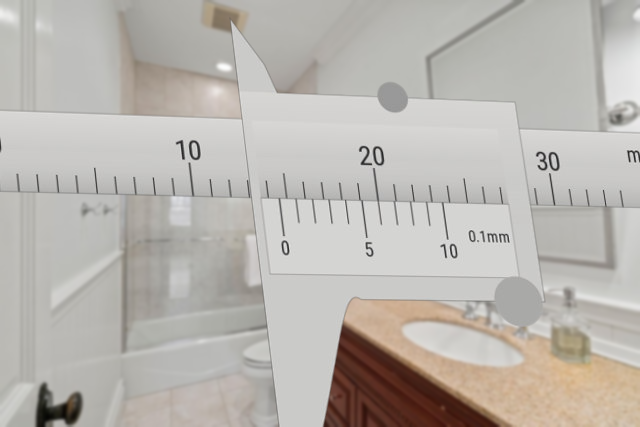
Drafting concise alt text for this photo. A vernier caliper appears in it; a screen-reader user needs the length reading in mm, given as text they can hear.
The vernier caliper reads 14.6 mm
